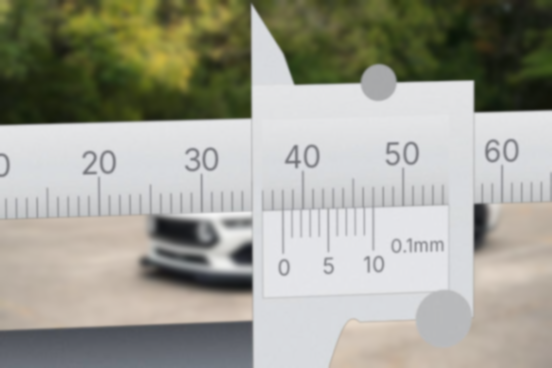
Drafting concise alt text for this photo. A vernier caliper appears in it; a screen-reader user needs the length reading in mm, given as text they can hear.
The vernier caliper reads 38.0 mm
